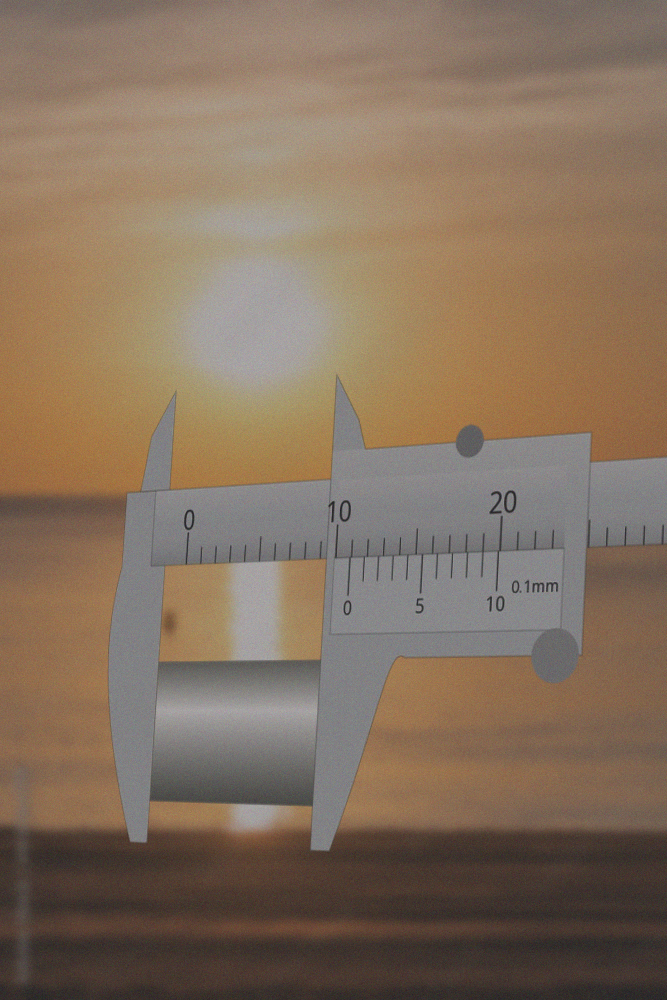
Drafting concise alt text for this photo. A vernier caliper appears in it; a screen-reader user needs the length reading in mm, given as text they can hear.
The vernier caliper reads 10.9 mm
